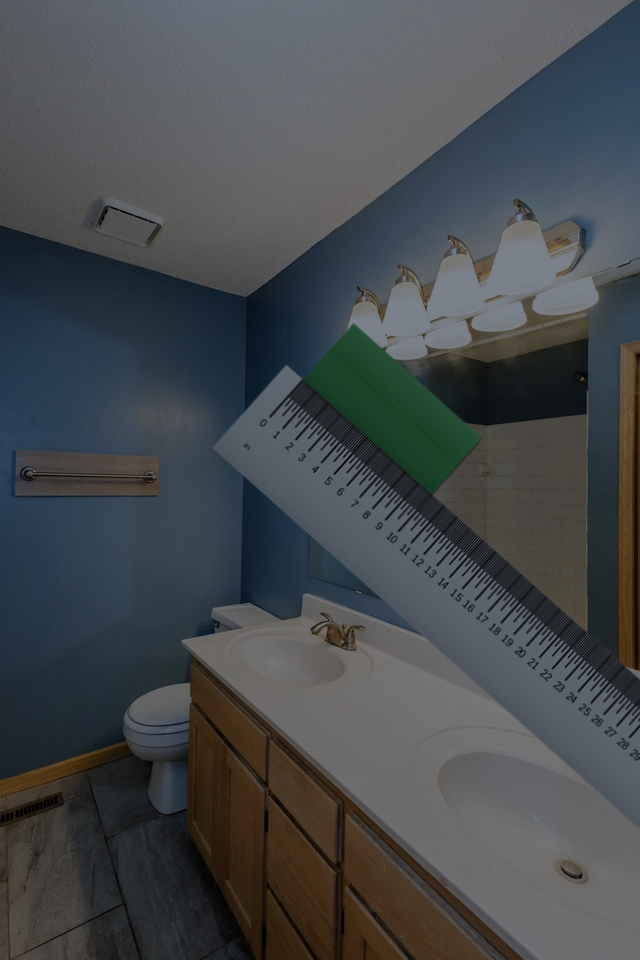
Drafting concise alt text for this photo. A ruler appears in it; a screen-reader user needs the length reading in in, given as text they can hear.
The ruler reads 10 in
